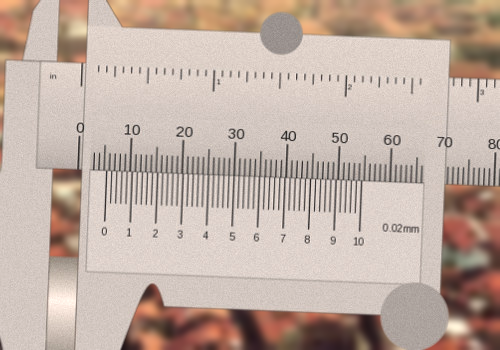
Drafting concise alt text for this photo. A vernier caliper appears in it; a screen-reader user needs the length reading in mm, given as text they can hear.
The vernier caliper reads 5.5 mm
